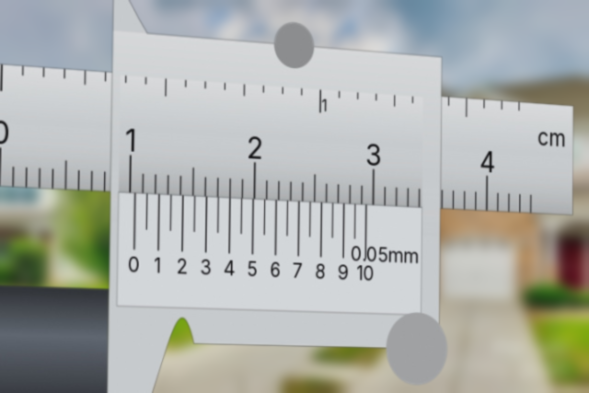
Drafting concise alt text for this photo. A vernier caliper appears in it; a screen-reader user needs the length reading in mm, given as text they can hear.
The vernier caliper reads 10.4 mm
